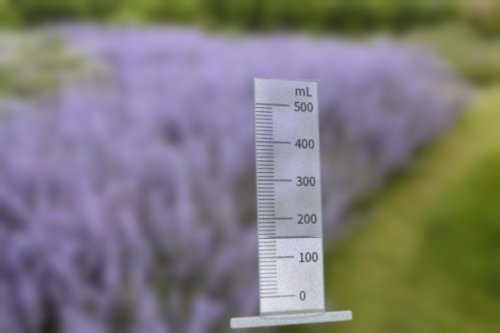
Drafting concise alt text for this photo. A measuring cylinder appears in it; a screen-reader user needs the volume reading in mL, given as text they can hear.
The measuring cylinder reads 150 mL
